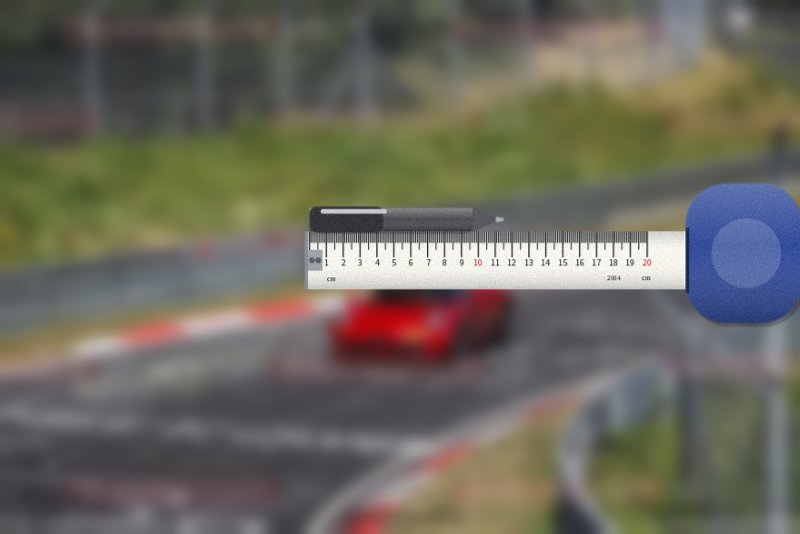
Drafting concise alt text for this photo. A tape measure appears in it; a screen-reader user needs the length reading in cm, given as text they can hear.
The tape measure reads 11.5 cm
